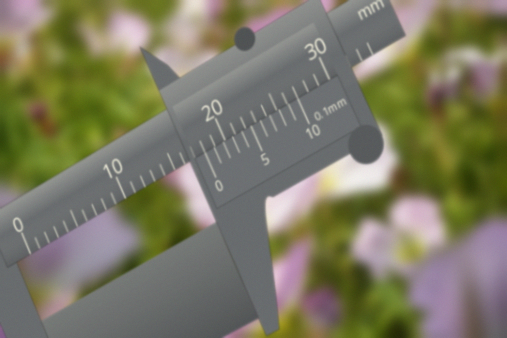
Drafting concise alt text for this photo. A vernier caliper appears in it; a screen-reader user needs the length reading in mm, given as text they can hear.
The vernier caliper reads 18.0 mm
